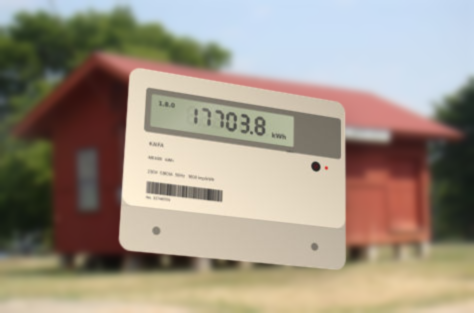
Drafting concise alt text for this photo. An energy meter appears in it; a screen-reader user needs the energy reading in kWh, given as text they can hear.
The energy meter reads 17703.8 kWh
